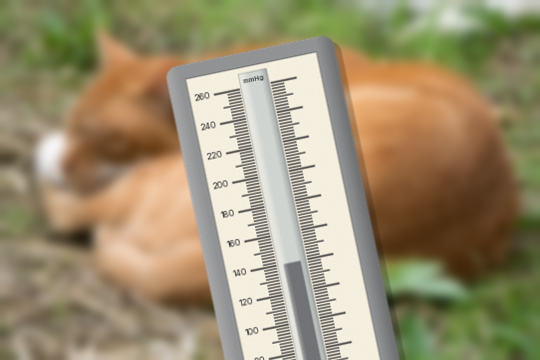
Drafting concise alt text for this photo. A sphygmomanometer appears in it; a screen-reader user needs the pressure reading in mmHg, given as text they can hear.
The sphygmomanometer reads 140 mmHg
